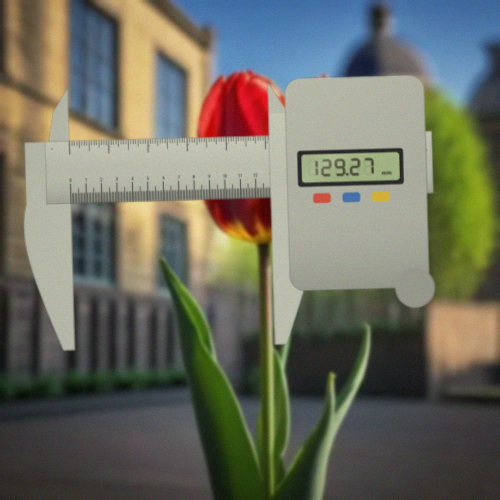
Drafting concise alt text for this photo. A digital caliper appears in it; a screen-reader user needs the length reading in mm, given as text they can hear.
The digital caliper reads 129.27 mm
